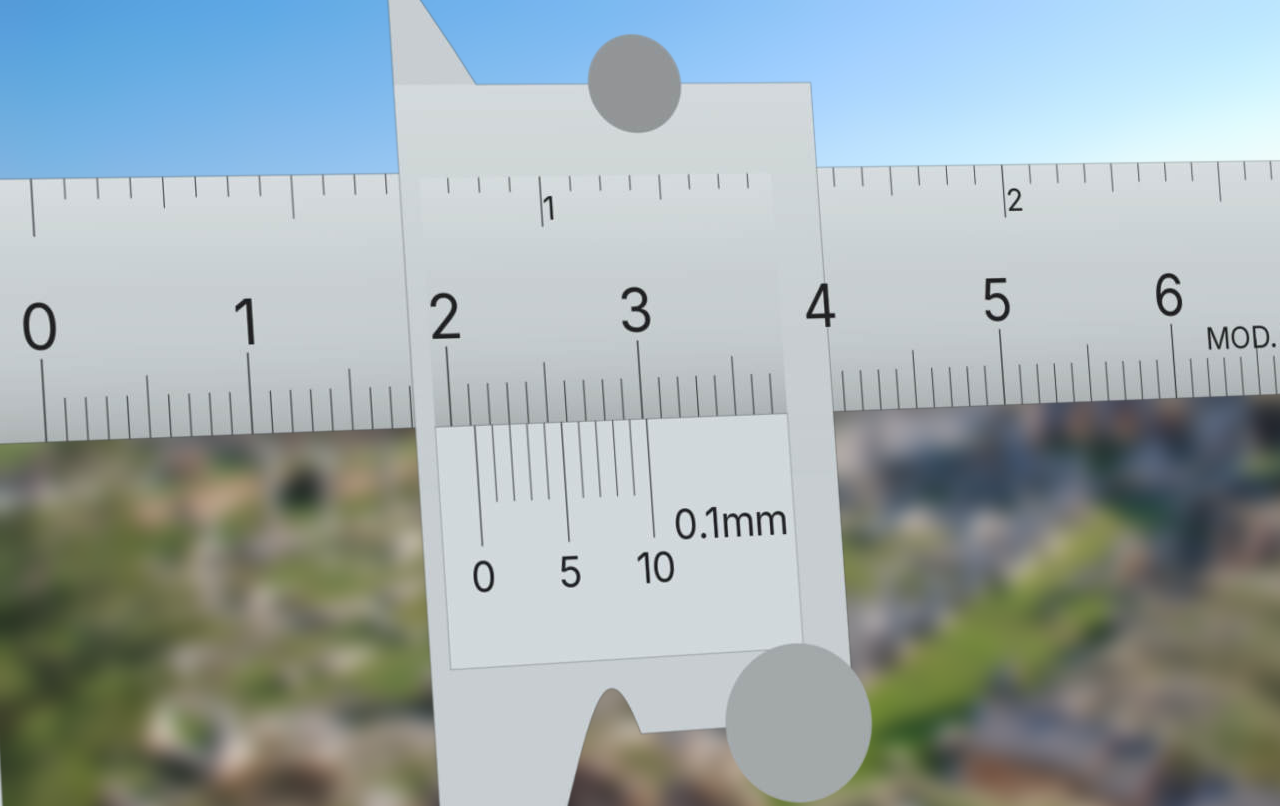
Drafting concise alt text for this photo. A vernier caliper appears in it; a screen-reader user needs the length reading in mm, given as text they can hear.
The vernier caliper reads 21.2 mm
